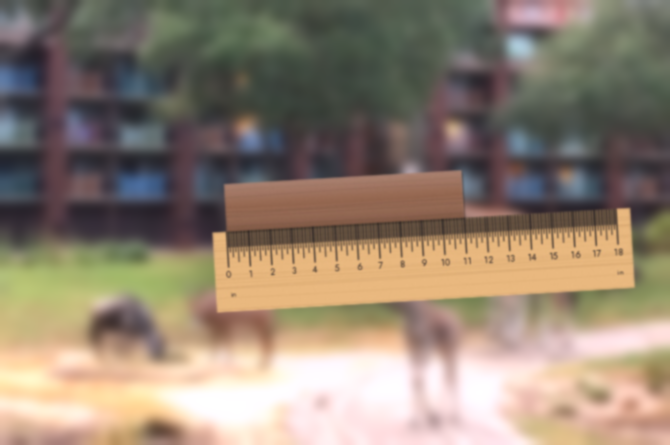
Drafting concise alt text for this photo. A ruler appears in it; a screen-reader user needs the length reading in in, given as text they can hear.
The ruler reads 11 in
